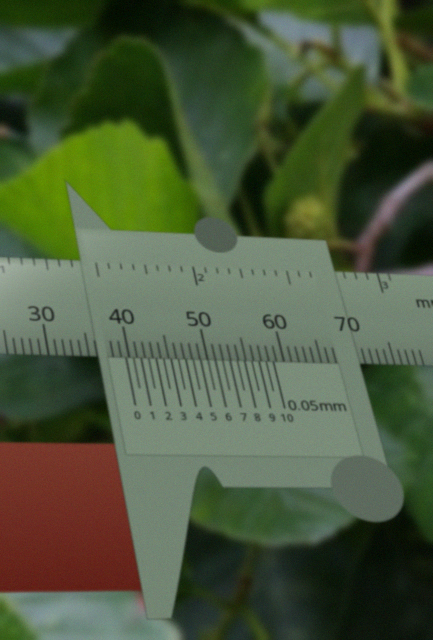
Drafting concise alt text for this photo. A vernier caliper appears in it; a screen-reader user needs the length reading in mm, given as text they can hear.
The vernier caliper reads 39.6 mm
